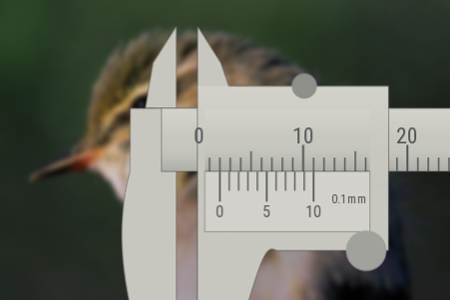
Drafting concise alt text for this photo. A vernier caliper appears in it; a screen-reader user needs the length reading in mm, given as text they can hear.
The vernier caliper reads 2.0 mm
